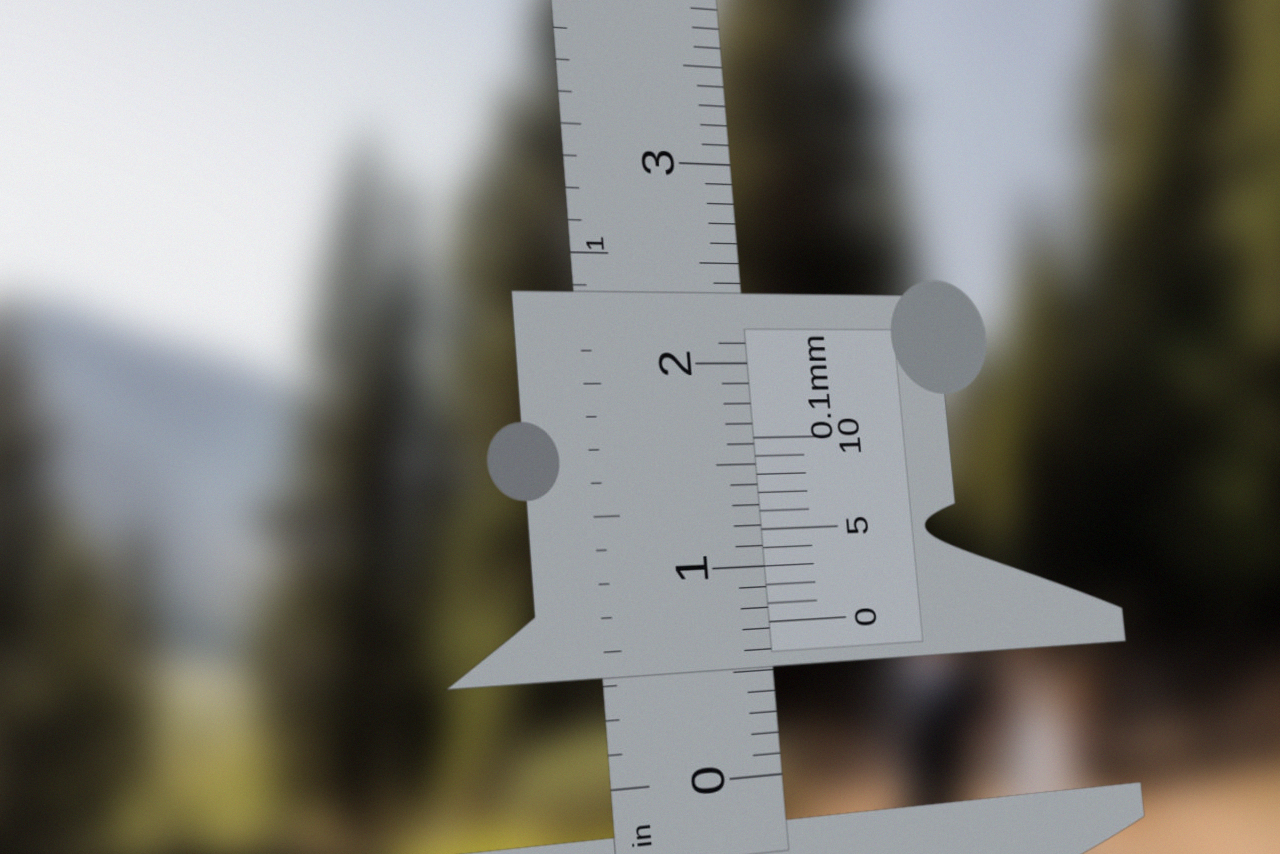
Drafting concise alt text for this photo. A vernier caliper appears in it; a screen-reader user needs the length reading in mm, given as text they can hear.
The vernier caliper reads 7.3 mm
